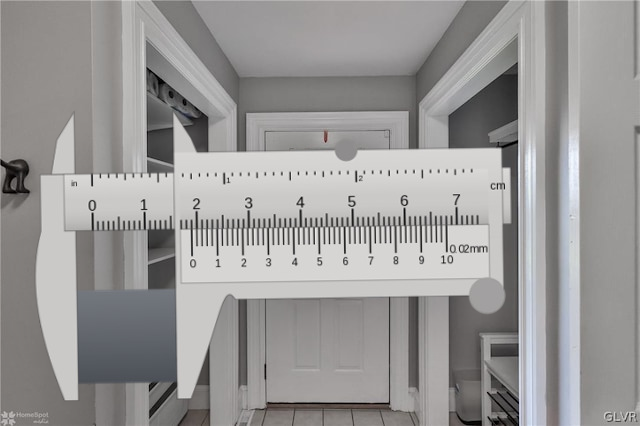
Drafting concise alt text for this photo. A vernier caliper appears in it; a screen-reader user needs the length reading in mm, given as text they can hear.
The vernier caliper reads 19.0 mm
